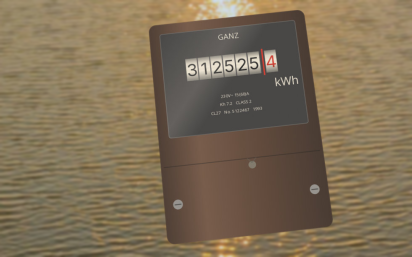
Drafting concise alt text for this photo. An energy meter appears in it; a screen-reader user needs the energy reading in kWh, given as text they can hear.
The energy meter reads 312525.4 kWh
